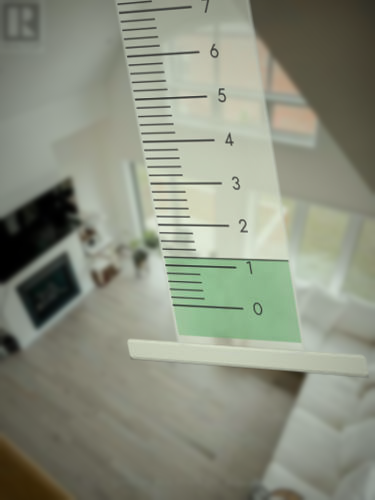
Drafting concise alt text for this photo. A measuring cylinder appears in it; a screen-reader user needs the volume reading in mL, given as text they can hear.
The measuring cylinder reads 1.2 mL
